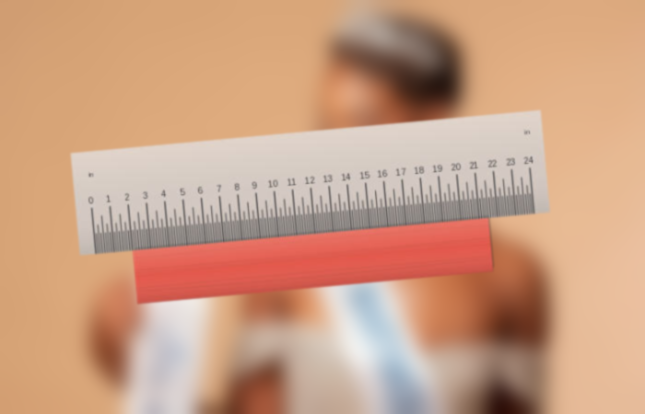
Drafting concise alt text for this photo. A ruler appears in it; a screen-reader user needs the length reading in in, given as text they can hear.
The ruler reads 19.5 in
